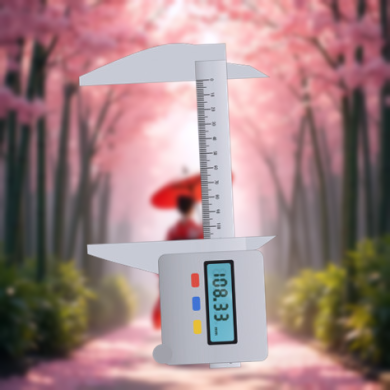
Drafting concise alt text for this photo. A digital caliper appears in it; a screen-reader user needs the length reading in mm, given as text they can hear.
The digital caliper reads 108.33 mm
